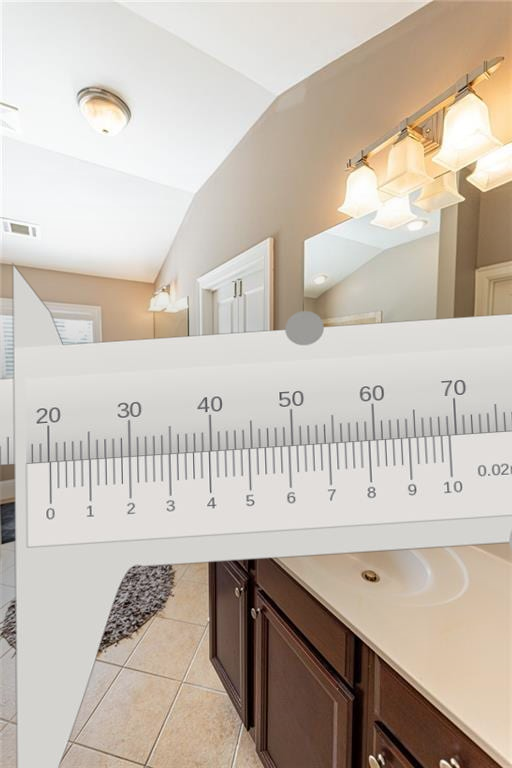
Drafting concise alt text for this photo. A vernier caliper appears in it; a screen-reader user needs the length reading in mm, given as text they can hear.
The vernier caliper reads 20.2 mm
